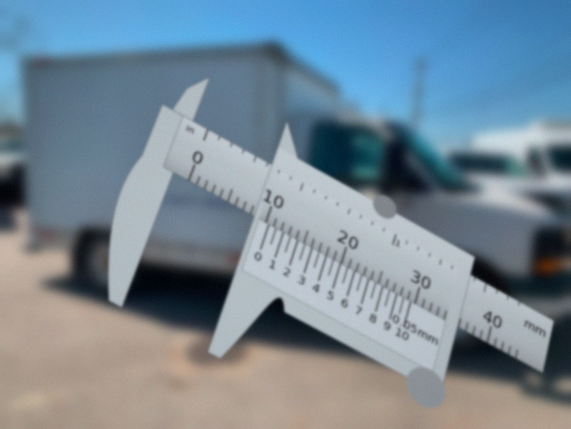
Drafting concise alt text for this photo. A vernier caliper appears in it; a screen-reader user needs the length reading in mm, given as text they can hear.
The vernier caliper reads 10.4 mm
